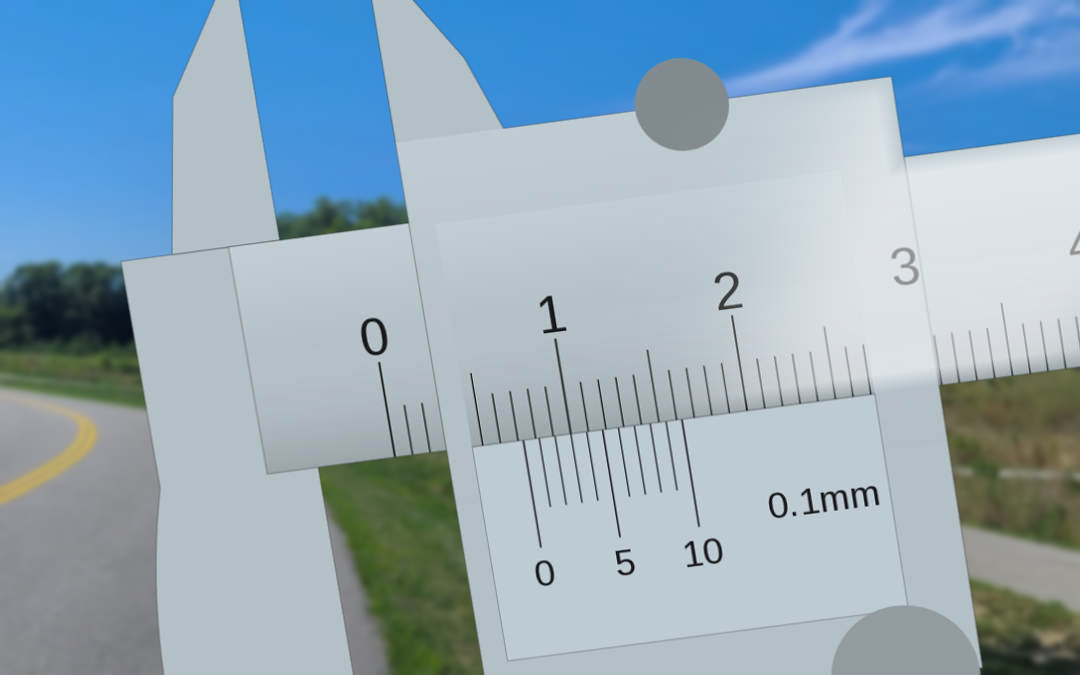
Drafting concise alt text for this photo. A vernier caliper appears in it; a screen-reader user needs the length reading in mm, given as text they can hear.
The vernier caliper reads 7.3 mm
